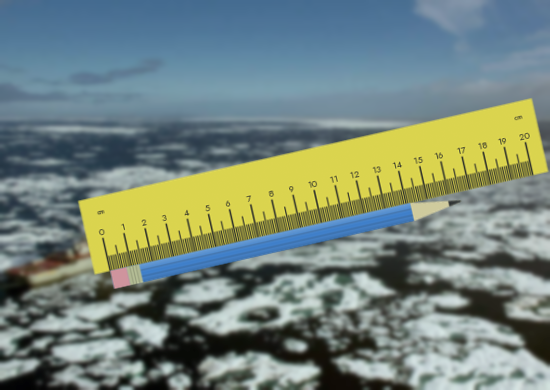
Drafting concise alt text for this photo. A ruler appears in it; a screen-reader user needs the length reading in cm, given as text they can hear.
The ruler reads 16.5 cm
